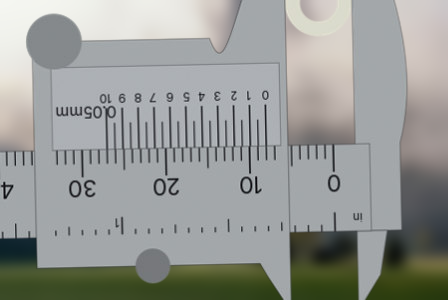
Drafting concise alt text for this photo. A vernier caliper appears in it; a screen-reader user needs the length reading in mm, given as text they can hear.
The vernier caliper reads 8.0 mm
